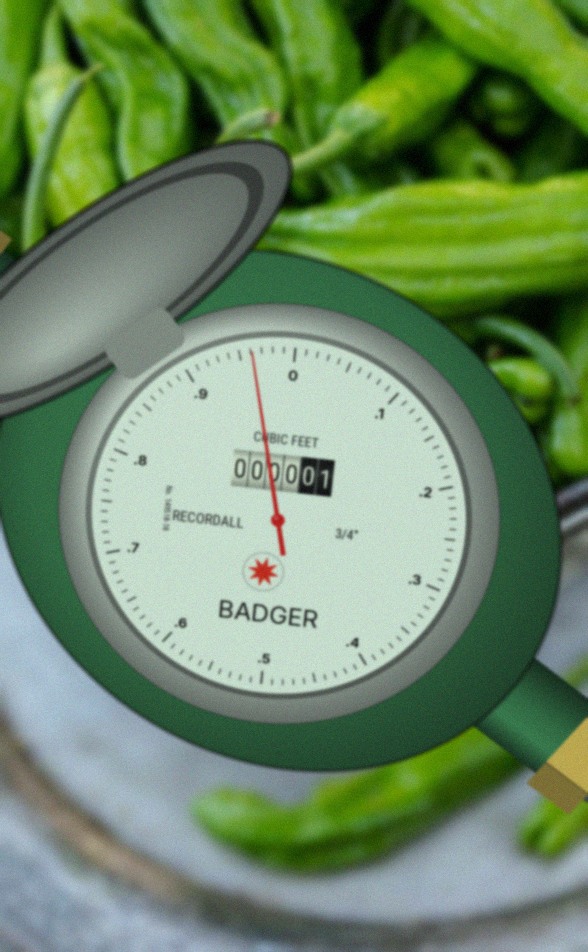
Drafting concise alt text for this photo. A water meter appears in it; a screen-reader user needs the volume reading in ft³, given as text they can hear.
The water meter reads 0.96 ft³
